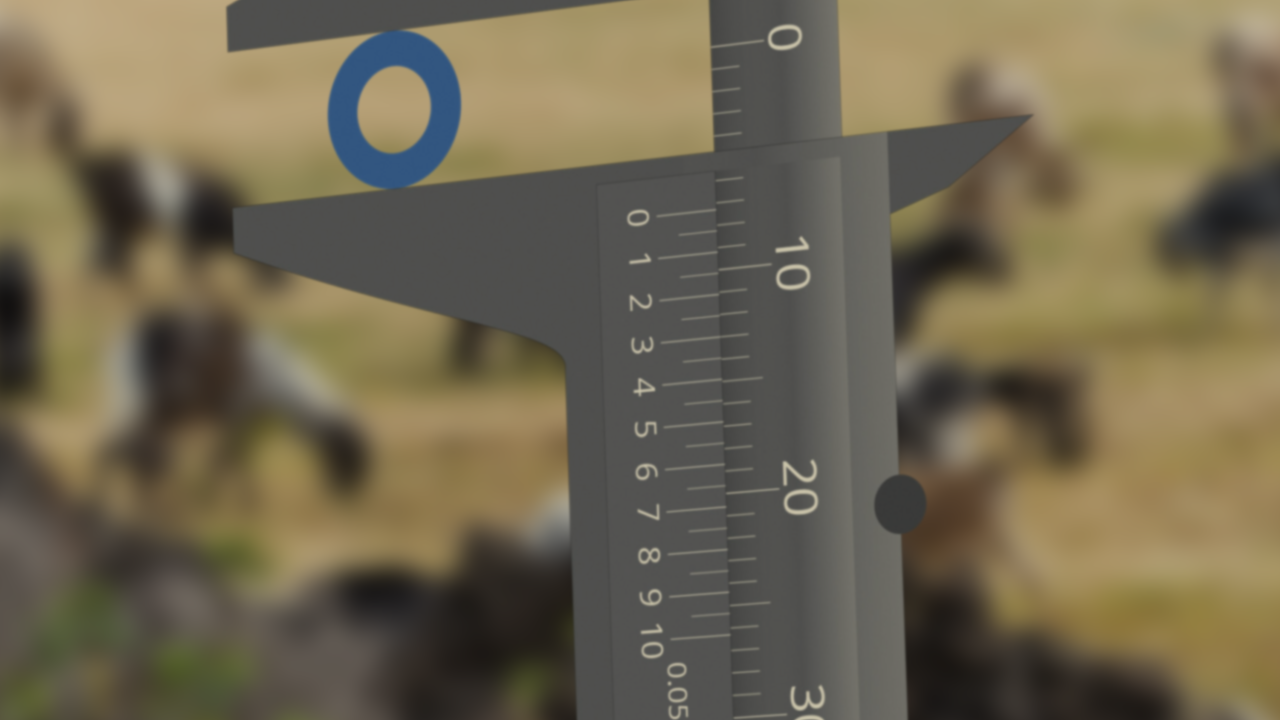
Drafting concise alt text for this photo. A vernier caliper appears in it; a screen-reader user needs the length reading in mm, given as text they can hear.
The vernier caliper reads 7.3 mm
